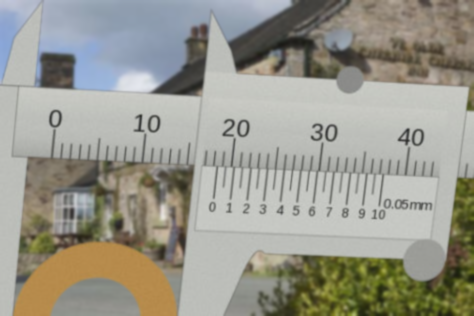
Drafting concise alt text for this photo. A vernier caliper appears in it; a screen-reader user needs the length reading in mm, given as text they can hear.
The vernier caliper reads 18.4 mm
